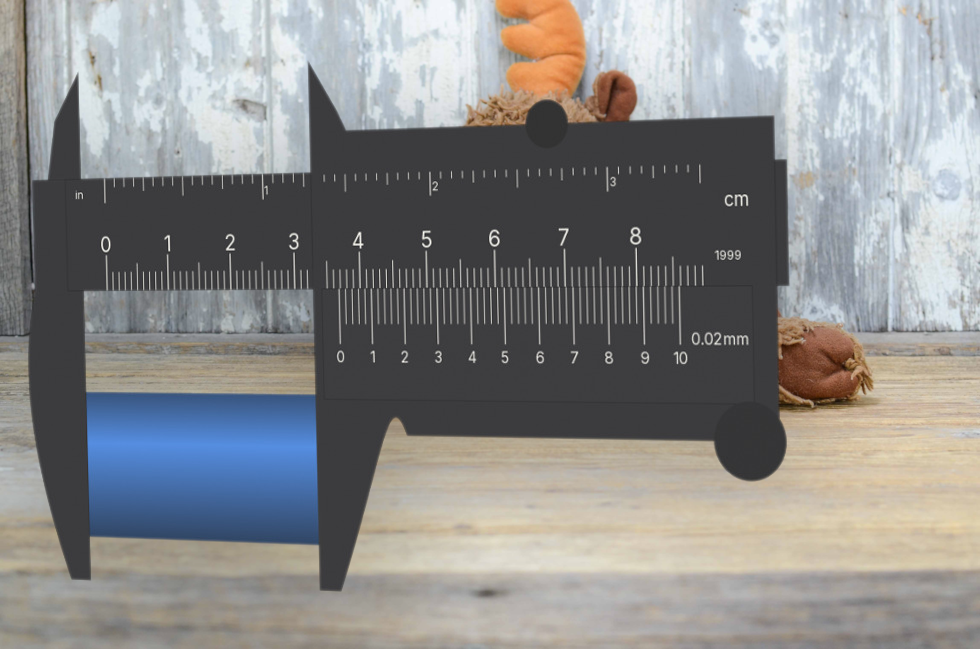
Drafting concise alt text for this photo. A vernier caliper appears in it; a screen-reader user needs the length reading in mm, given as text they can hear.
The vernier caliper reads 36.8 mm
